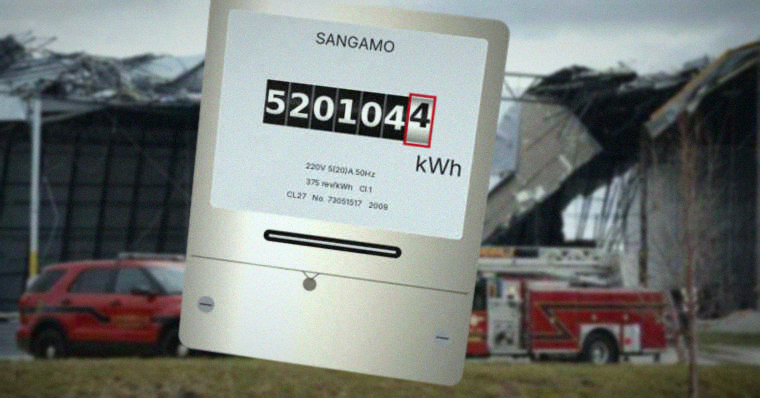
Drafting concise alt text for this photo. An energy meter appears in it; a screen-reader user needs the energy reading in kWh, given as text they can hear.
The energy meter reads 520104.4 kWh
